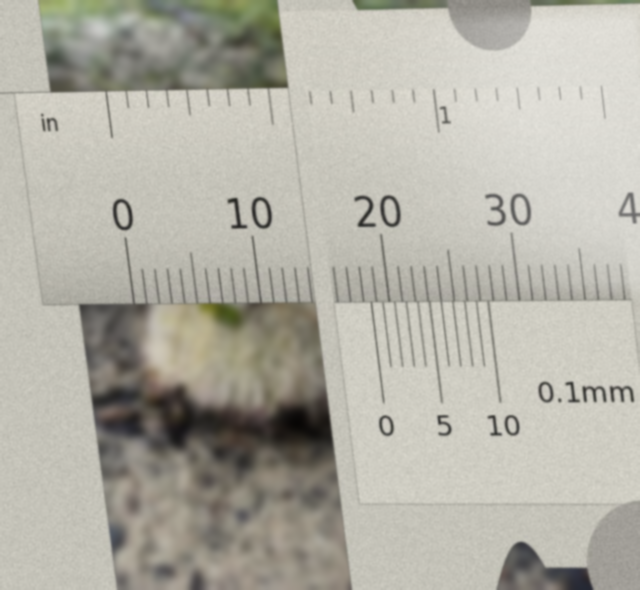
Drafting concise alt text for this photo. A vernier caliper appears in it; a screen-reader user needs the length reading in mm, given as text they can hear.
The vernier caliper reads 18.6 mm
